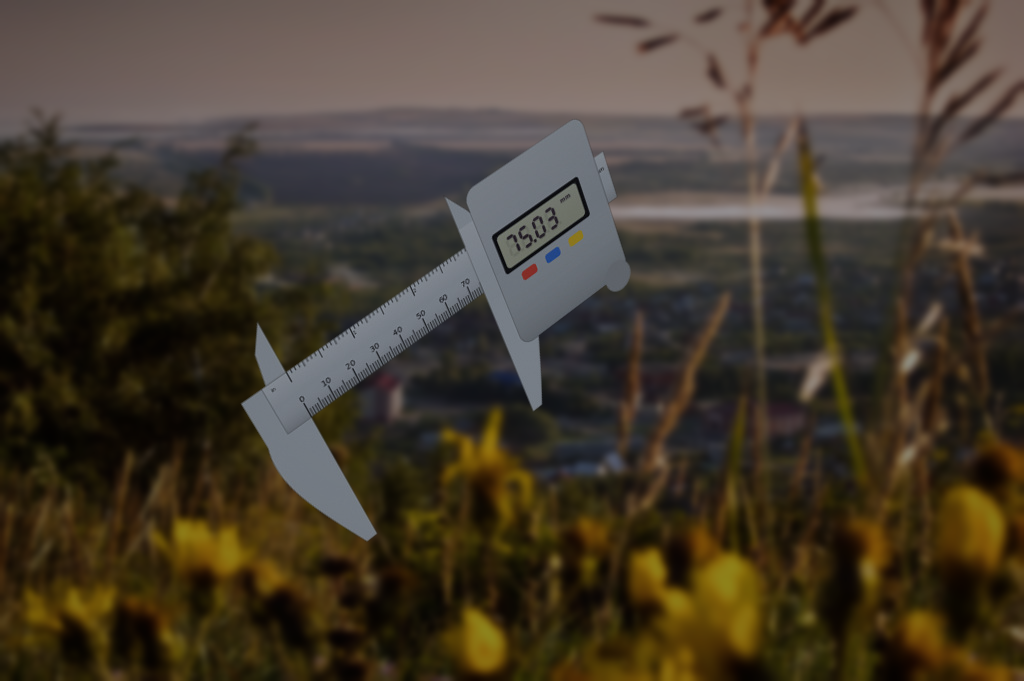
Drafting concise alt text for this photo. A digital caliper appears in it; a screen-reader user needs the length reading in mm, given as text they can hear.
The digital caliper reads 75.03 mm
